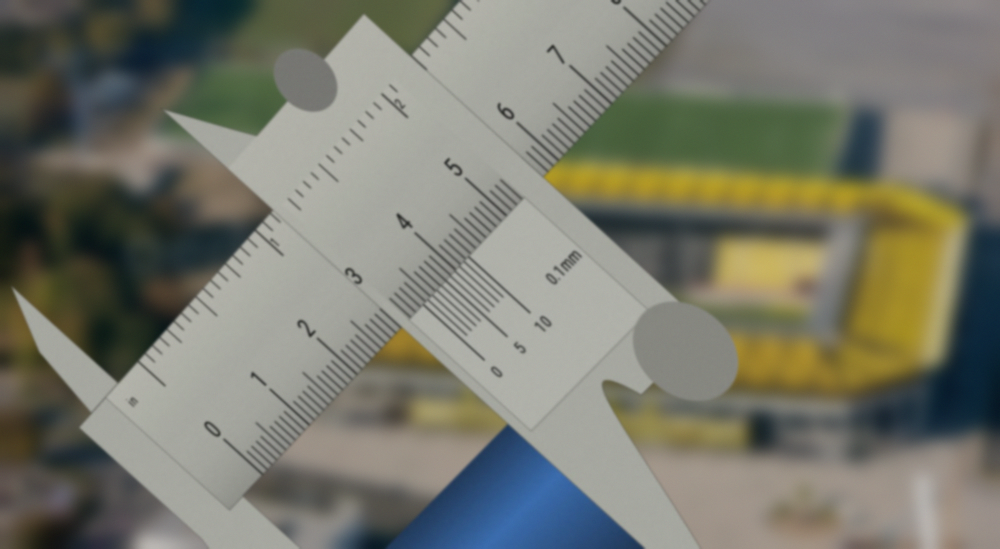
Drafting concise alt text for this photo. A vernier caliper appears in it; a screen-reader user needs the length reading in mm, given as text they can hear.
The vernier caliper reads 33.5 mm
